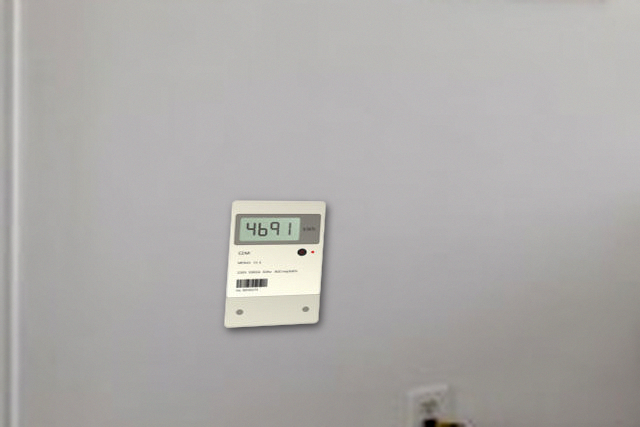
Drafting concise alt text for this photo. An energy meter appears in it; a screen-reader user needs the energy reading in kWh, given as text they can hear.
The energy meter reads 4691 kWh
